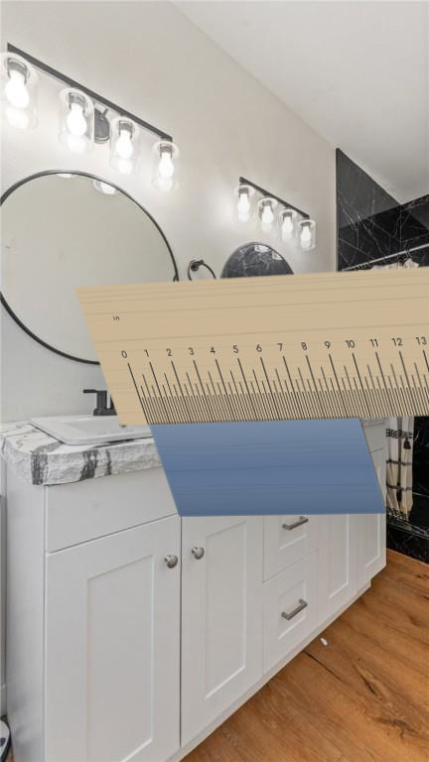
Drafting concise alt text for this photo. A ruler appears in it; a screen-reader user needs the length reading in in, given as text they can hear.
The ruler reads 9.5 in
